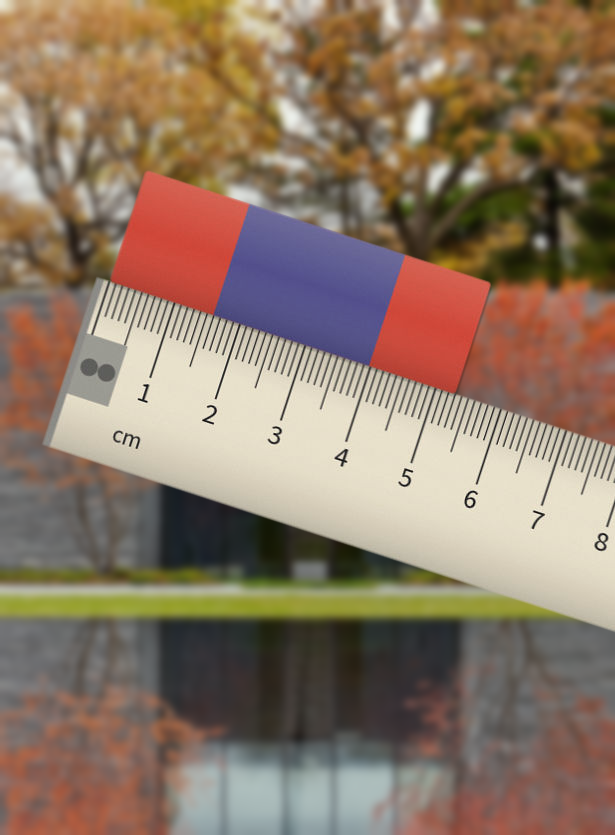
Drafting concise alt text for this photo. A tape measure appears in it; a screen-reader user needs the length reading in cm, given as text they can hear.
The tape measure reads 5.3 cm
